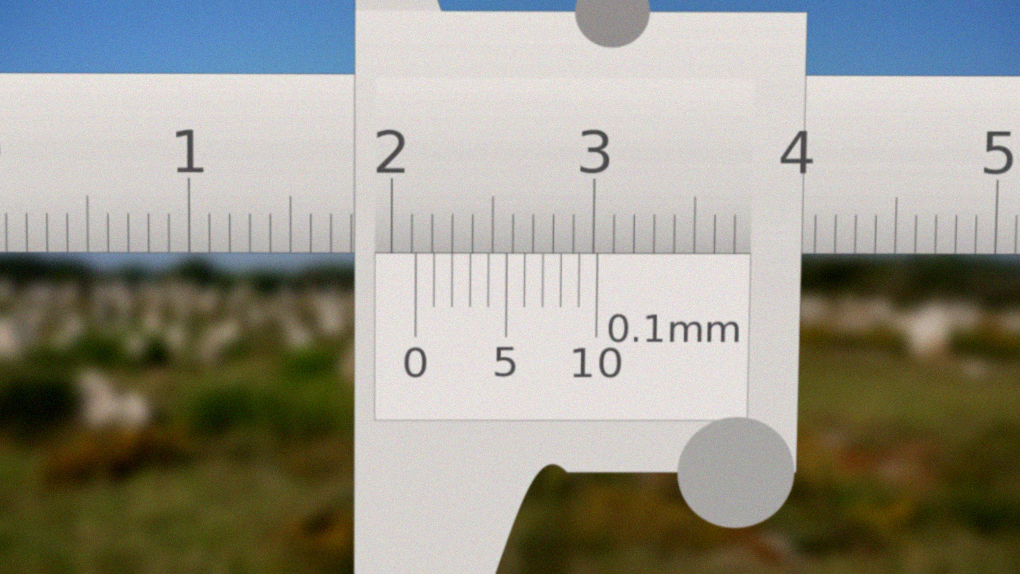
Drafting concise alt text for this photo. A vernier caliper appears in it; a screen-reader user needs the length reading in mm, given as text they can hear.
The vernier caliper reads 21.2 mm
